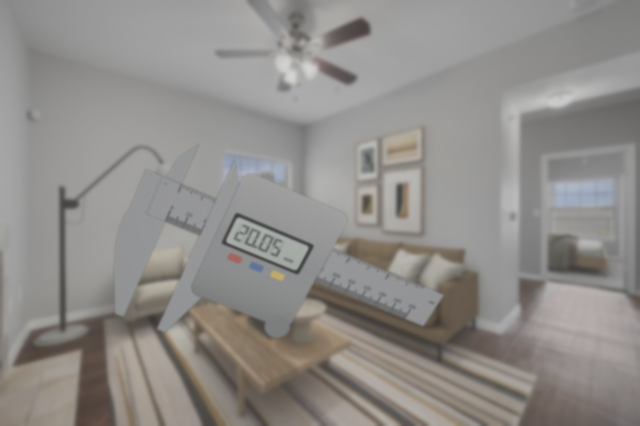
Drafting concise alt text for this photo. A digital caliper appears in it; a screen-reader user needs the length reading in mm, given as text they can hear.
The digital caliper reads 20.05 mm
